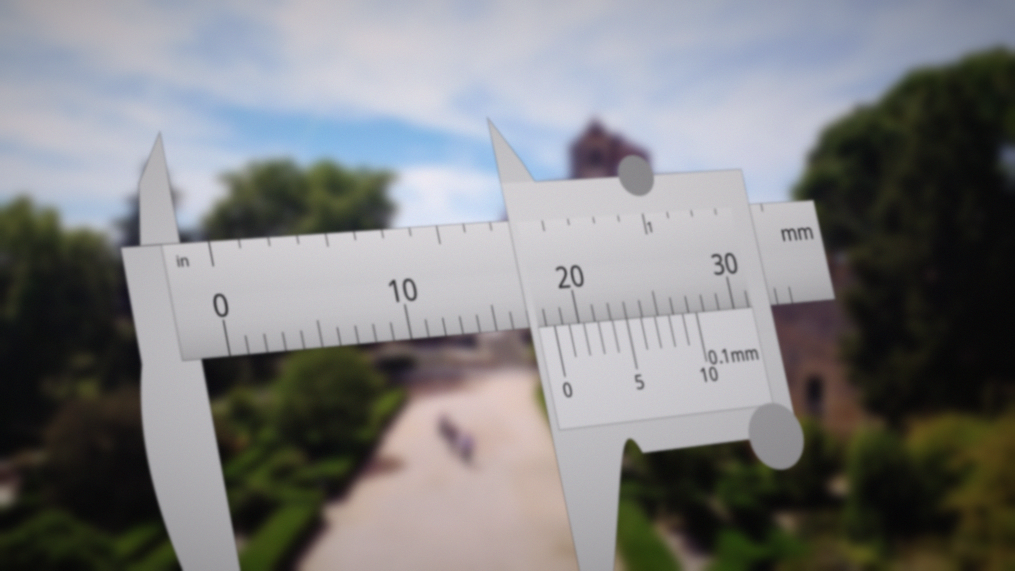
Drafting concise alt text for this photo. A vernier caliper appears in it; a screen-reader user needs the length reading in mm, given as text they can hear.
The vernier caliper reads 18.5 mm
